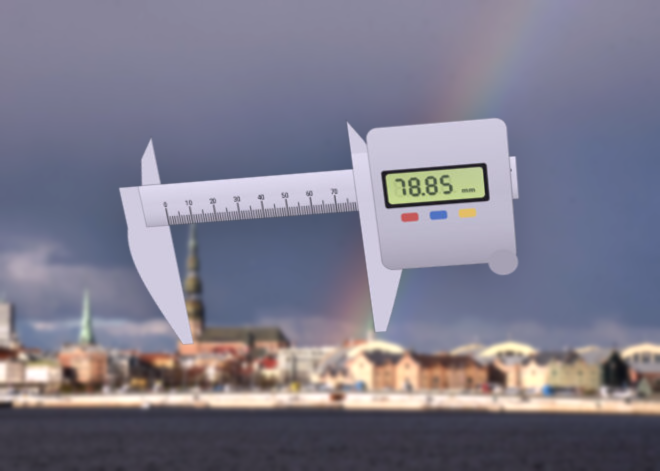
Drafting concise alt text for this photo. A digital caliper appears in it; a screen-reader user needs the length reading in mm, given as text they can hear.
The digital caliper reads 78.85 mm
